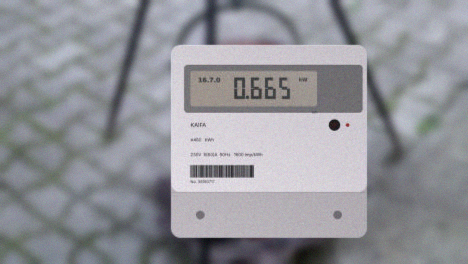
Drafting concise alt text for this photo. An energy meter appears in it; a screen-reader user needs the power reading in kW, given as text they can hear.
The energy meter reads 0.665 kW
